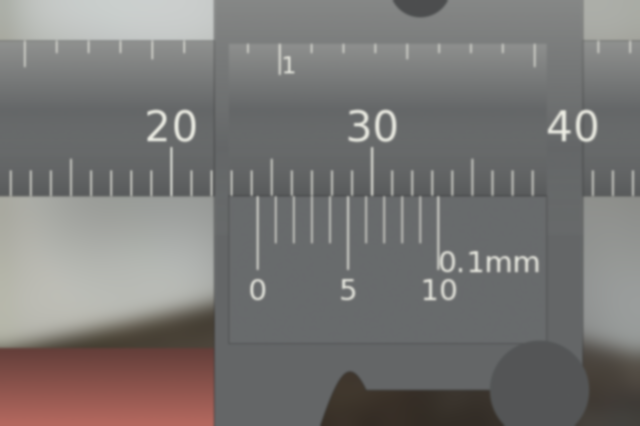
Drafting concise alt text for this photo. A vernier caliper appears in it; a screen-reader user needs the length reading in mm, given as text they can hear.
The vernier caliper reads 24.3 mm
